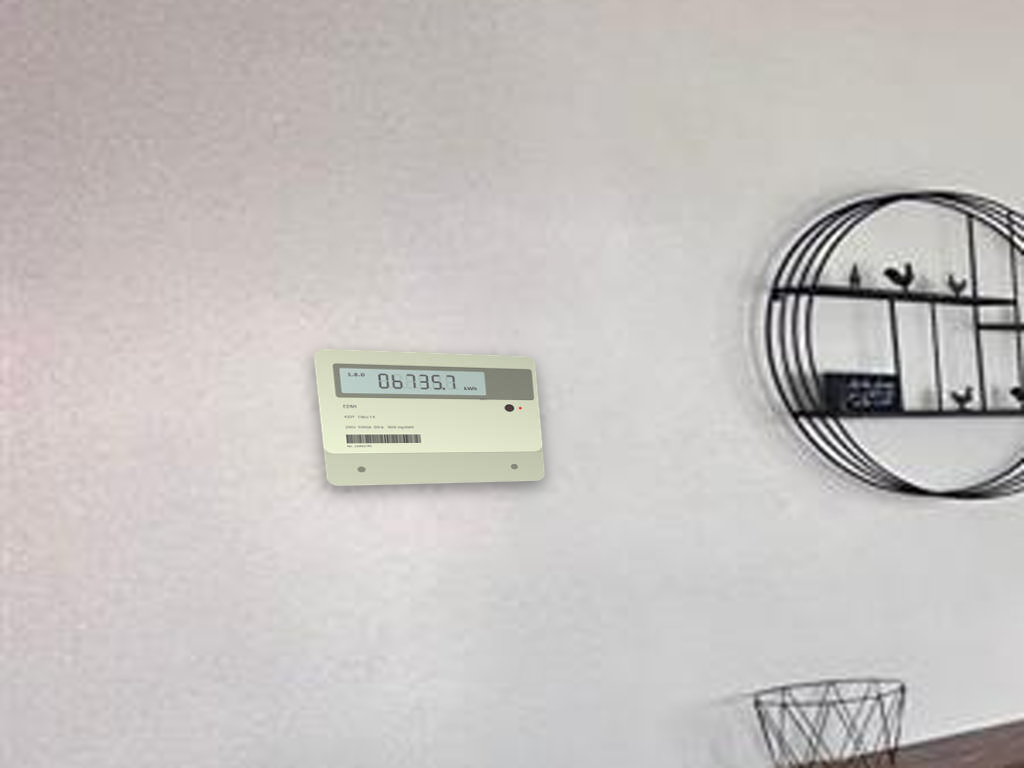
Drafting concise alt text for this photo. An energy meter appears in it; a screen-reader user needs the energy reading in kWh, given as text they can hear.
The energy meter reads 6735.7 kWh
